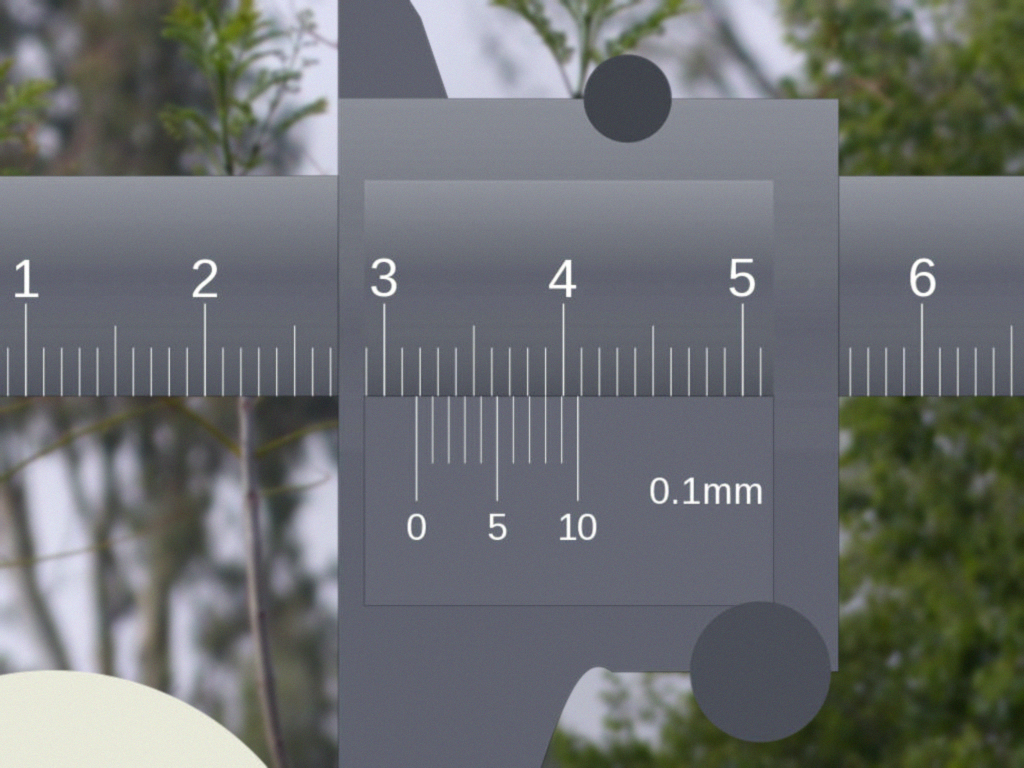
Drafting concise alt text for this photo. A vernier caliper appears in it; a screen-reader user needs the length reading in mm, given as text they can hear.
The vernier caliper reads 31.8 mm
